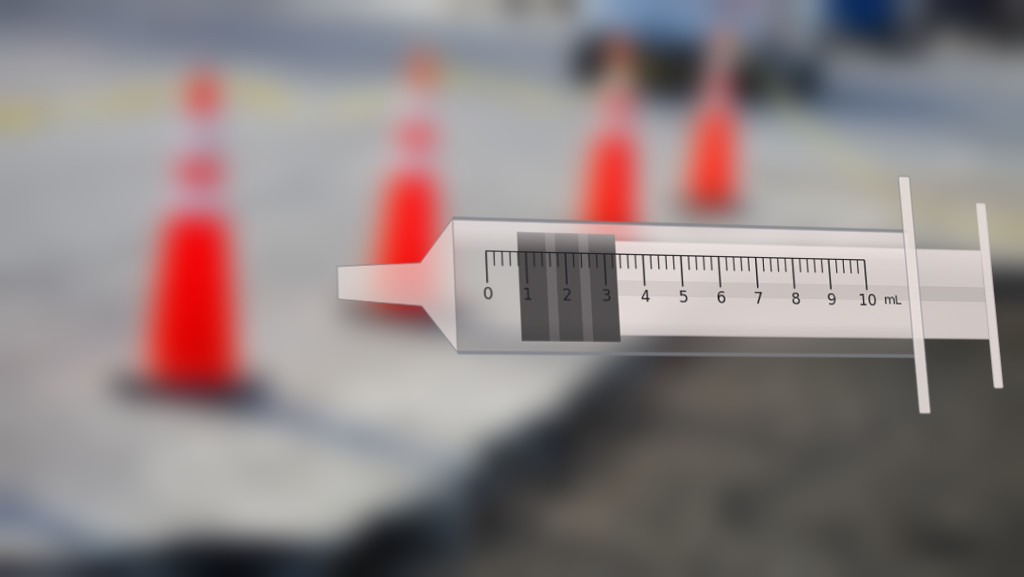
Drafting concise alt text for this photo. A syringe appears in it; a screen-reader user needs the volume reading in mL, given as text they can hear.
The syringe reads 0.8 mL
